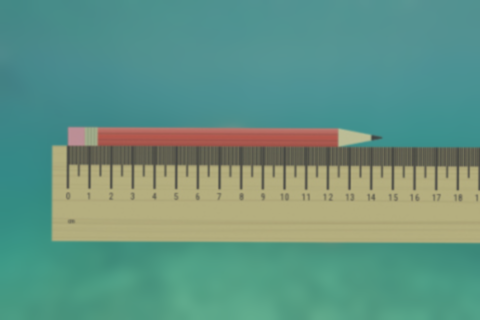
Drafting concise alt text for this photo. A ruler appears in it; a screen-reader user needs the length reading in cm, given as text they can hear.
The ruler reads 14.5 cm
